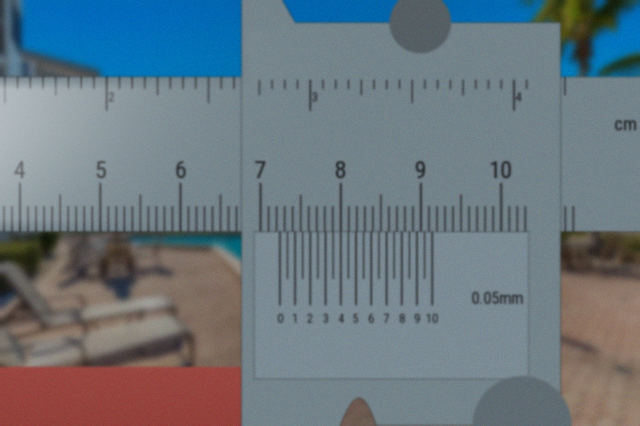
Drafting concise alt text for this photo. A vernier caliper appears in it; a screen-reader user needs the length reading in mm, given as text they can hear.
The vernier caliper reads 72.4 mm
